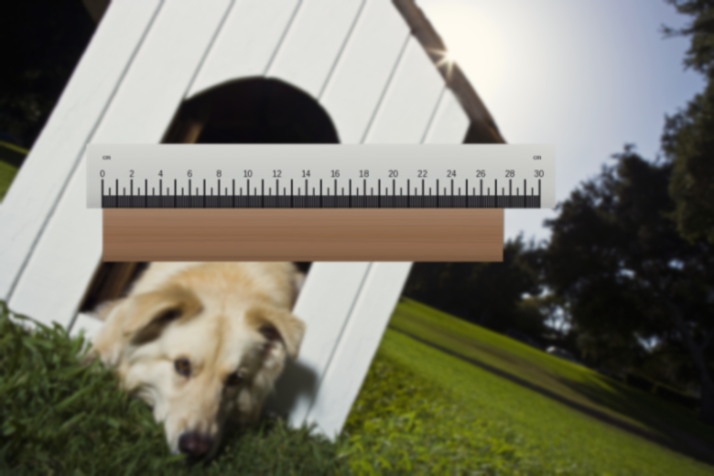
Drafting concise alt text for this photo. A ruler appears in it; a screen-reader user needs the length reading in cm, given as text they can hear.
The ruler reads 27.5 cm
